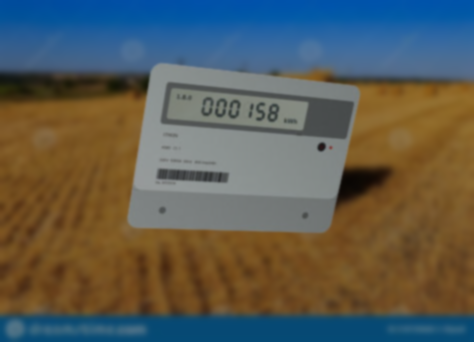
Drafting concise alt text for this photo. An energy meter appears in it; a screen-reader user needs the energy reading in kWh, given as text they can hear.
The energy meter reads 158 kWh
